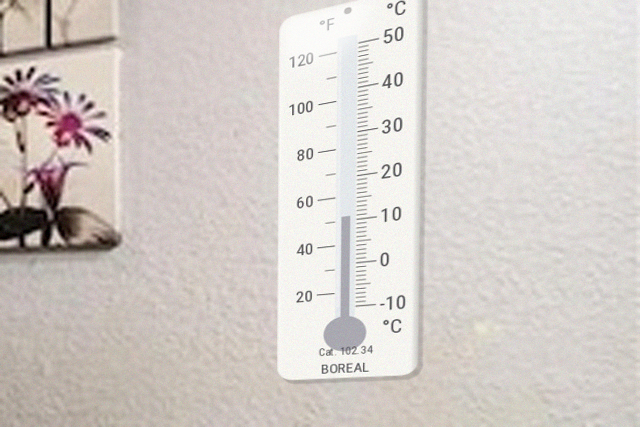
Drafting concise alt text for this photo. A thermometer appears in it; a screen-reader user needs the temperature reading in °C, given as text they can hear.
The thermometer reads 11 °C
